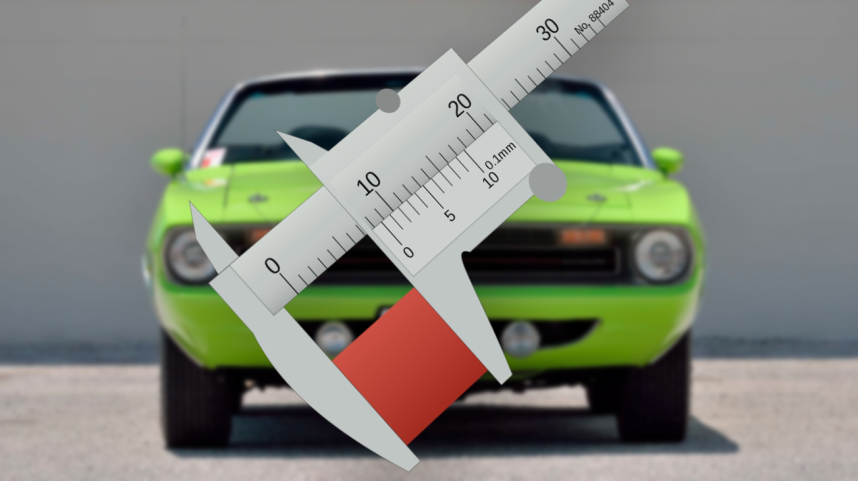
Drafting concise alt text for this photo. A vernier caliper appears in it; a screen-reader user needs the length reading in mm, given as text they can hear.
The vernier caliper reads 8.7 mm
